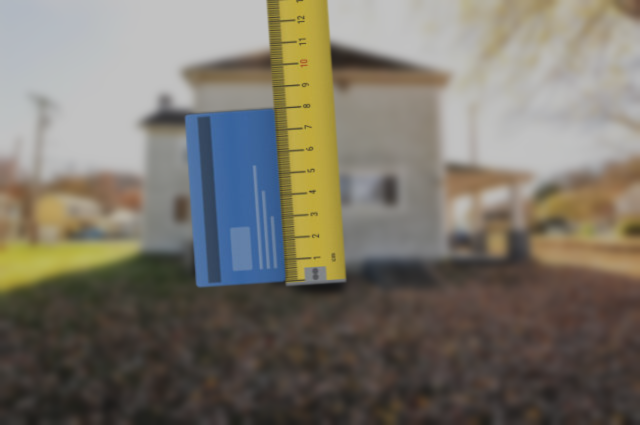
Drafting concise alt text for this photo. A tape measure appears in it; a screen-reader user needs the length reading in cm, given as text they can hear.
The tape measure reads 8 cm
